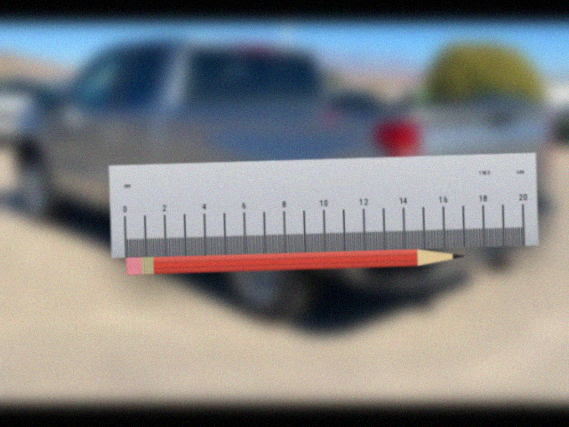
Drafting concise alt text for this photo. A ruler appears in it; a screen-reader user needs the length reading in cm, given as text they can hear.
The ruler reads 17 cm
